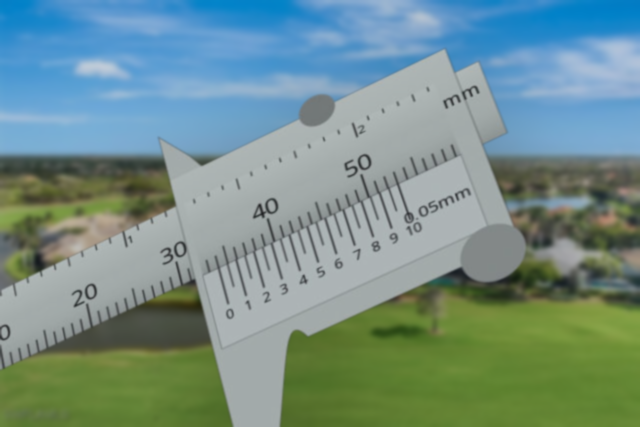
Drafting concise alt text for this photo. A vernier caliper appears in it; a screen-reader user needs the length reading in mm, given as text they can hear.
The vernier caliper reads 34.0 mm
